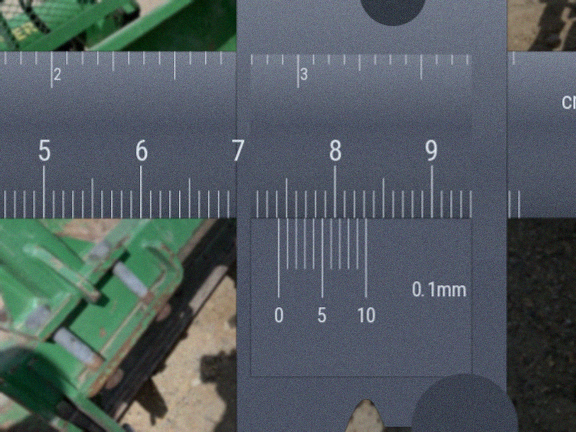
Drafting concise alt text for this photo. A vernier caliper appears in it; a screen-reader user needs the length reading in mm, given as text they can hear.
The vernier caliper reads 74.2 mm
